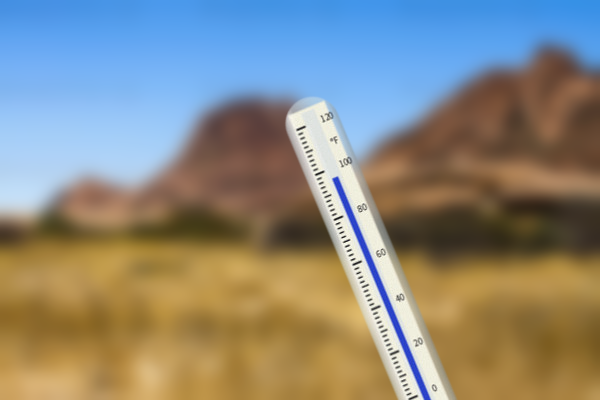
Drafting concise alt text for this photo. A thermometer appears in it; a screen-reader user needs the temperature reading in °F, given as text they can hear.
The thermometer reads 96 °F
